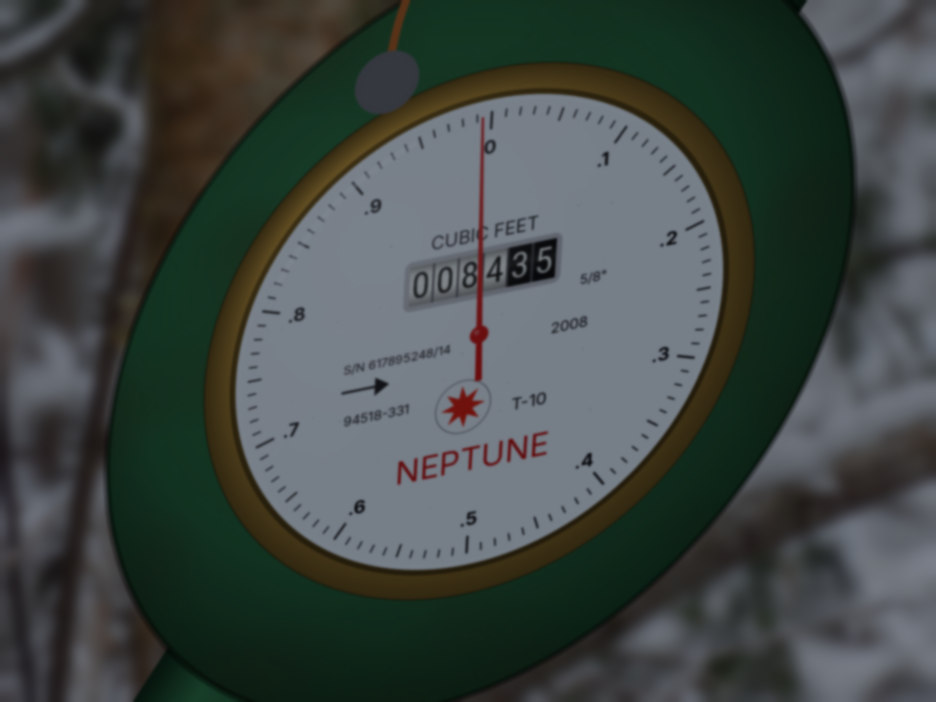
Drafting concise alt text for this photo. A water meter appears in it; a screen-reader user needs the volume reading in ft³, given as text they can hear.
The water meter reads 8434.99 ft³
